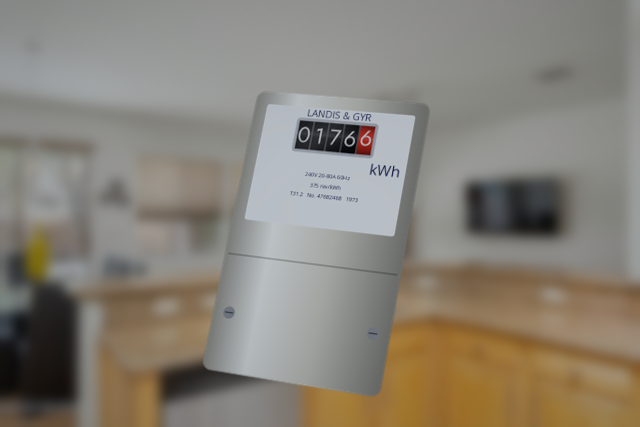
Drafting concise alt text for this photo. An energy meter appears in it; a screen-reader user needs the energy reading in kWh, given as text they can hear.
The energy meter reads 176.6 kWh
